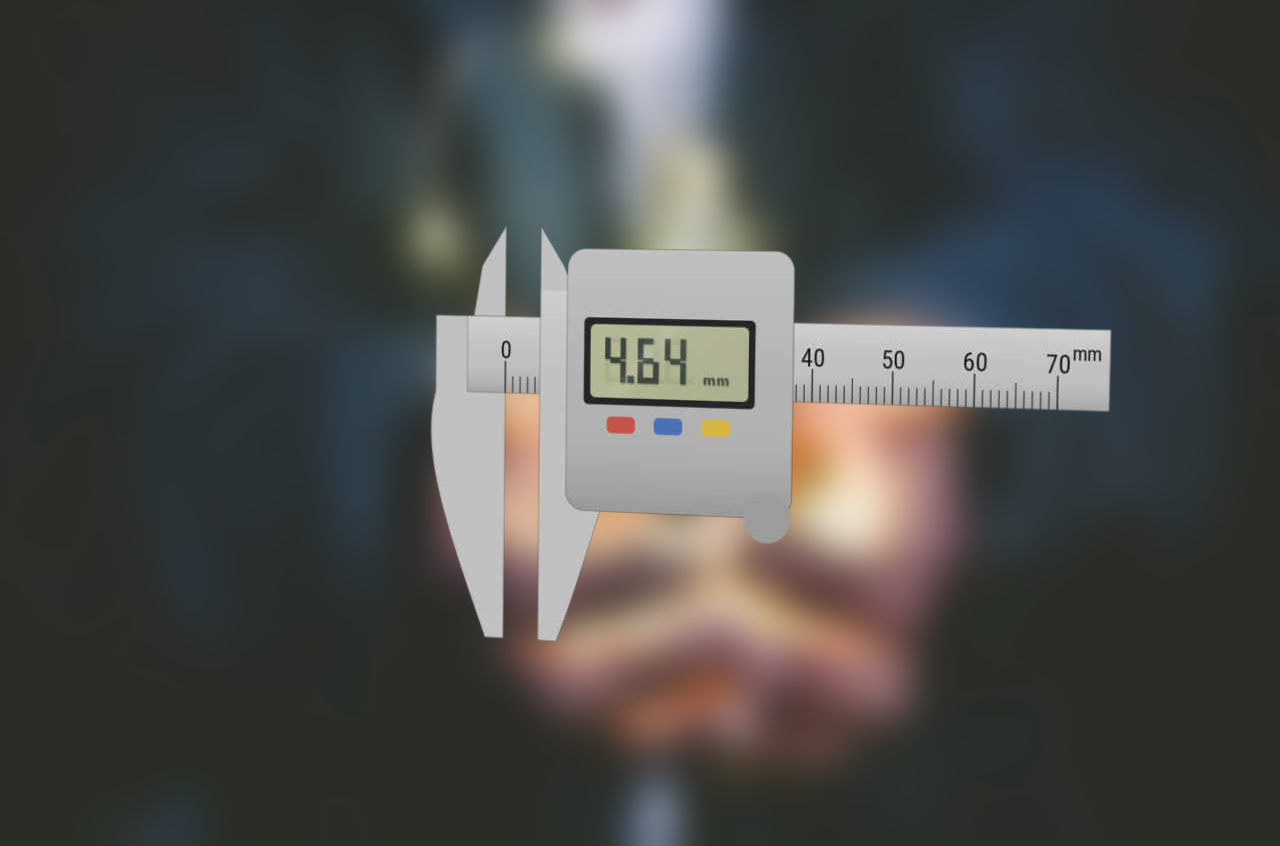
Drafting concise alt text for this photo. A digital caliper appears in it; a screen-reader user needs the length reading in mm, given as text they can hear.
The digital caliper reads 4.64 mm
